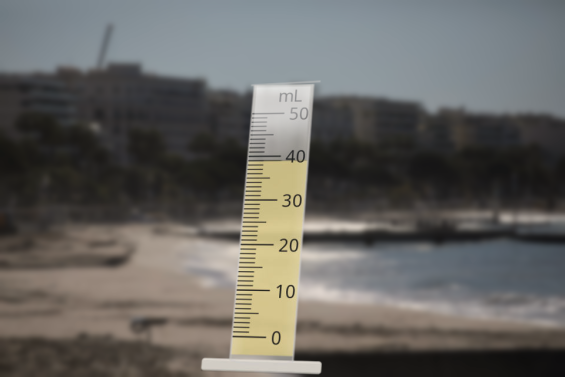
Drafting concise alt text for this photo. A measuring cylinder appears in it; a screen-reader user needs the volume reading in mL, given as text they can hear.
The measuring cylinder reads 39 mL
